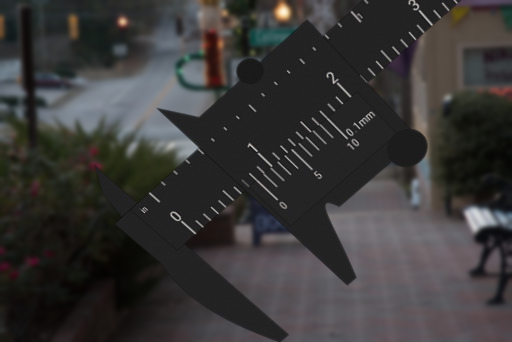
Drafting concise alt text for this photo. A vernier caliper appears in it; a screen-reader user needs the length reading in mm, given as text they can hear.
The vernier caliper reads 8.0 mm
